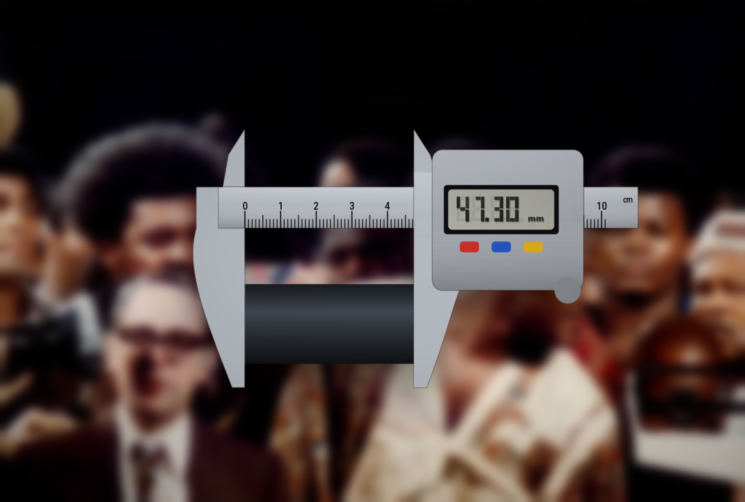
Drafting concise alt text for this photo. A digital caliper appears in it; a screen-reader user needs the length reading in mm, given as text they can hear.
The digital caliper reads 47.30 mm
